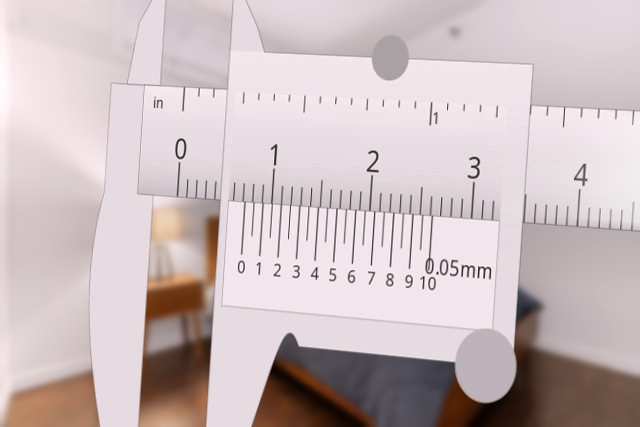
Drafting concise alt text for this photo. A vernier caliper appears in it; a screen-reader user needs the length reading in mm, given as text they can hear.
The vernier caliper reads 7.2 mm
